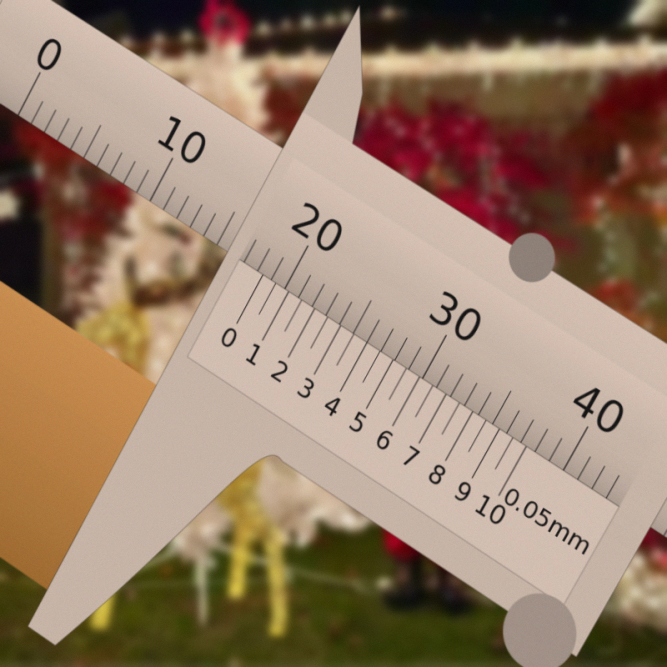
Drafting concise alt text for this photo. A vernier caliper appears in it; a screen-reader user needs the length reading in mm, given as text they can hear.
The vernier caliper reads 18.4 mm
